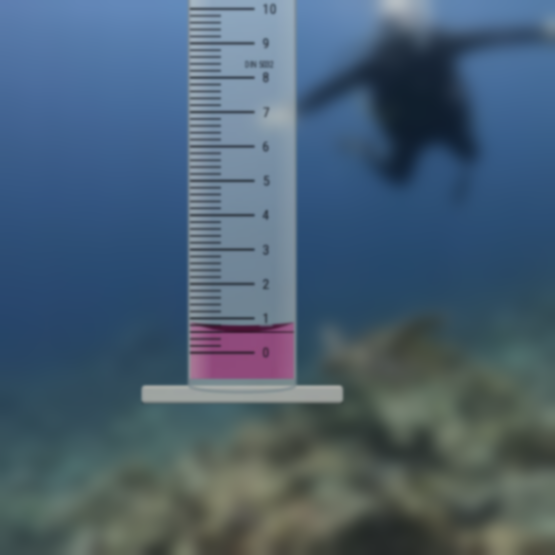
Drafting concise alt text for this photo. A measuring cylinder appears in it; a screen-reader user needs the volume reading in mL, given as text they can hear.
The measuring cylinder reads 0.6 mL
